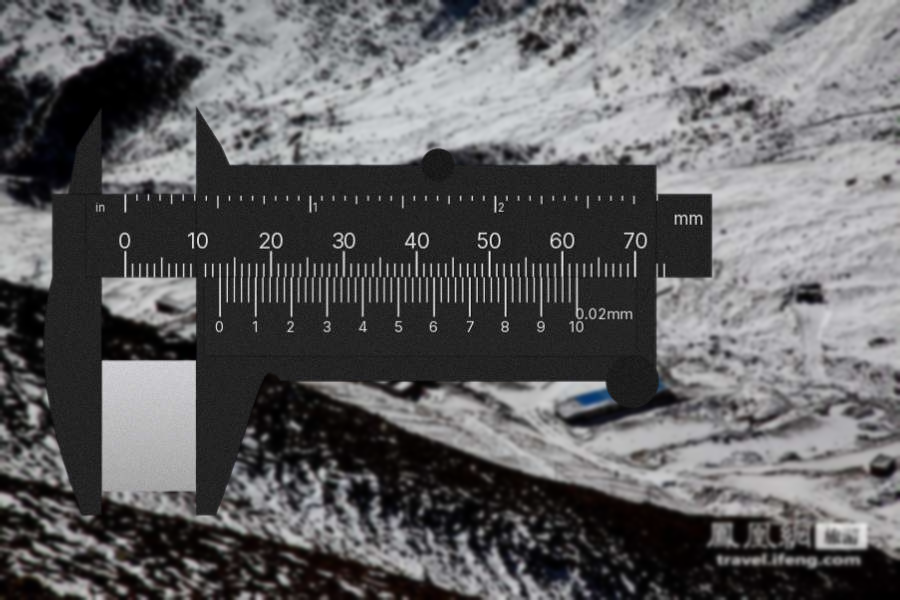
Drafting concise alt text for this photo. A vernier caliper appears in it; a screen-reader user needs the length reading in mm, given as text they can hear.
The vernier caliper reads 13.0 mm
